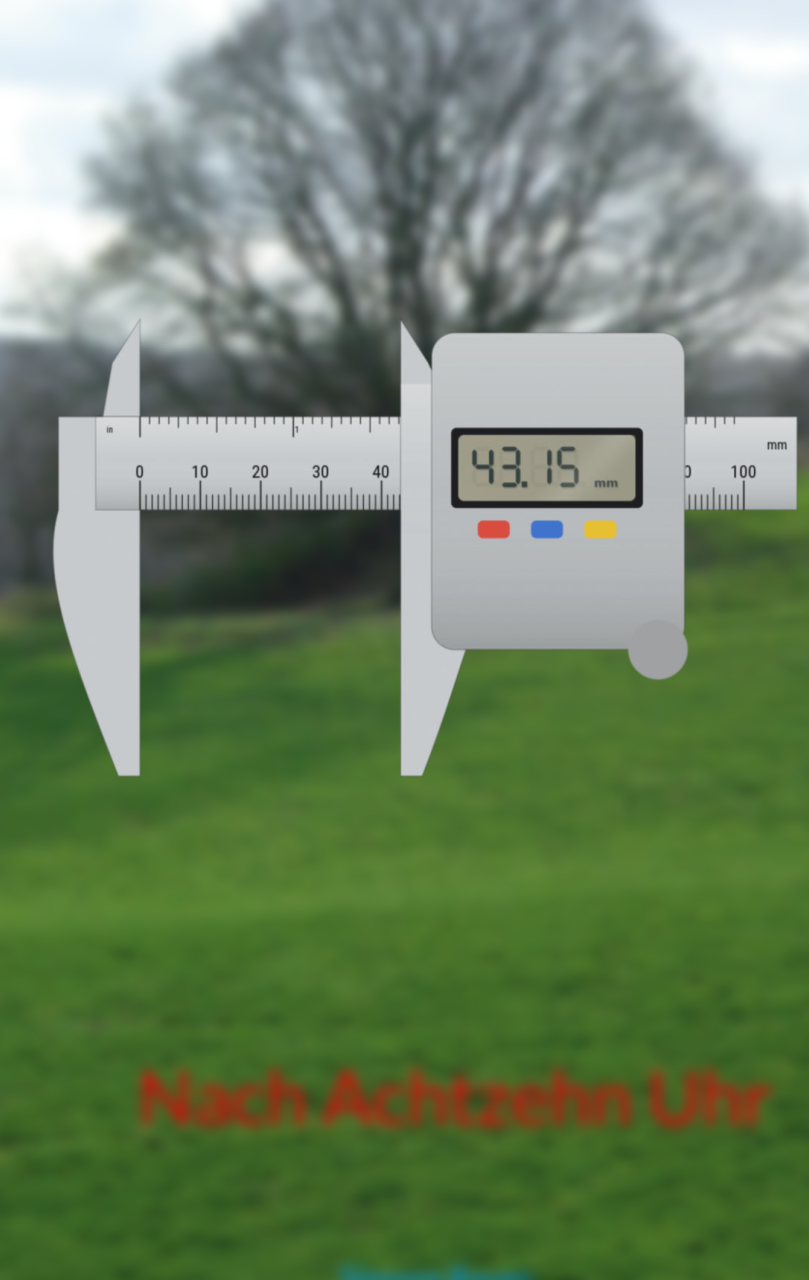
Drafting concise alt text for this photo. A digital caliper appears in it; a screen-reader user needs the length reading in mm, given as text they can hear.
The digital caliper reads 43.15 mm
